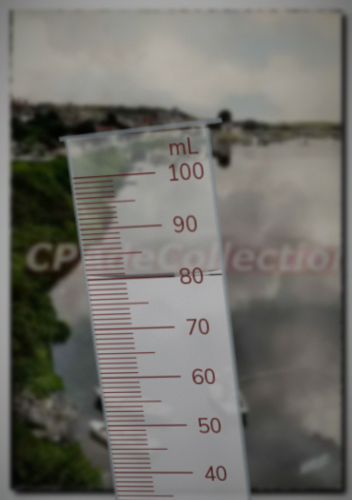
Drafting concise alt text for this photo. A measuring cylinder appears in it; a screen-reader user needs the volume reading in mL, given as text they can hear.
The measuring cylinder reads 80 mL
